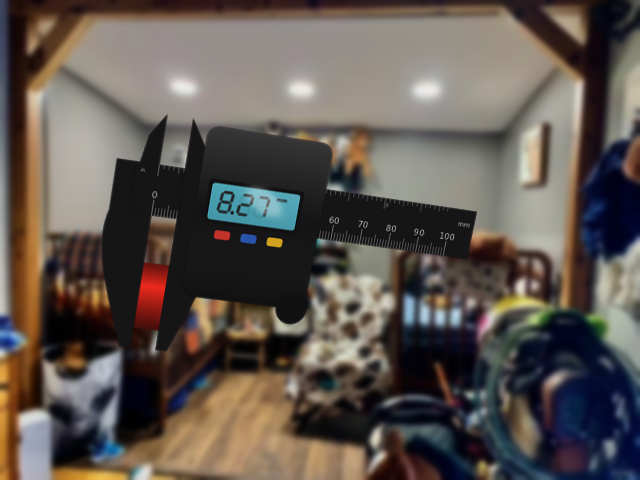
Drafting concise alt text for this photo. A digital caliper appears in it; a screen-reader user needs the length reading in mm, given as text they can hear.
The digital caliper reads 8.27 mm
